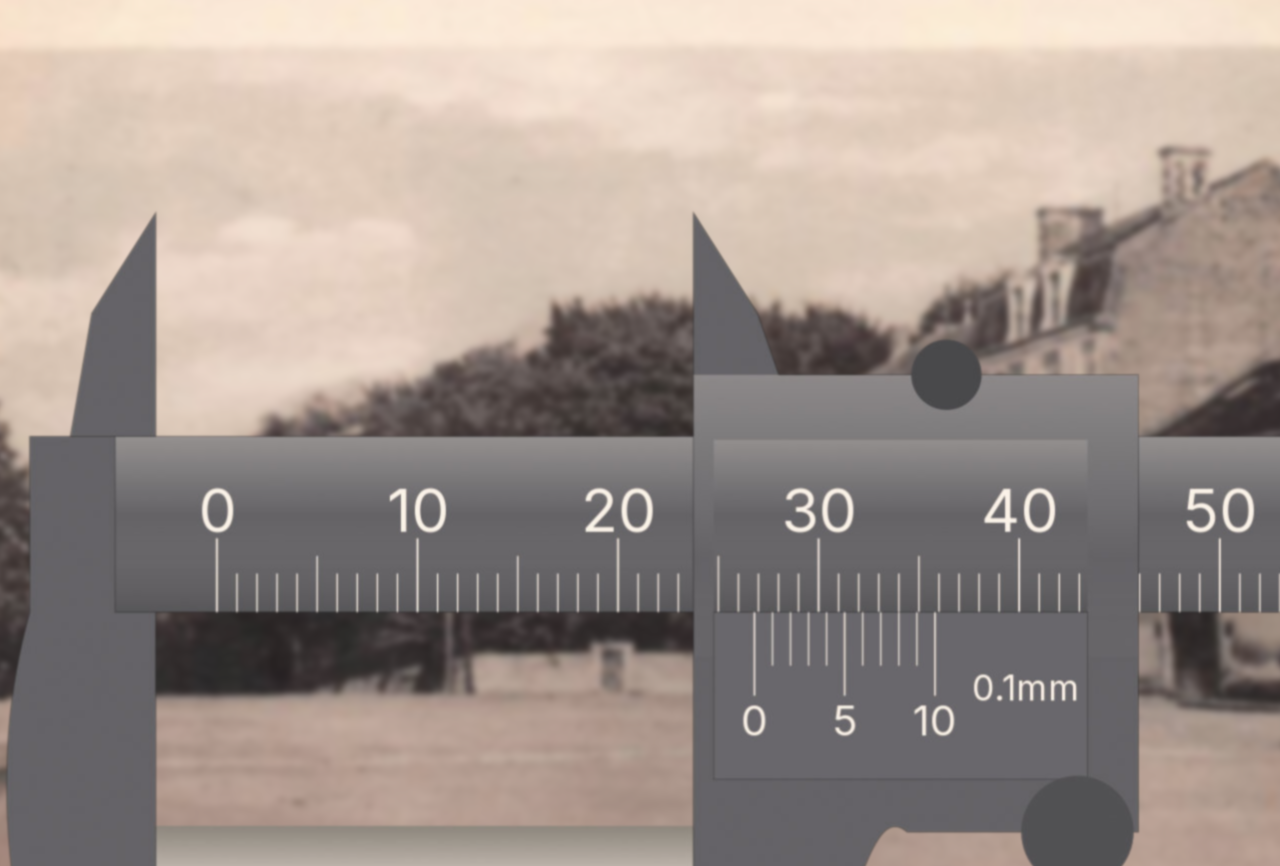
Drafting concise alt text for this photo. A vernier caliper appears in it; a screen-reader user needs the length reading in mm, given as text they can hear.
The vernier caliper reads 26.8 mm
